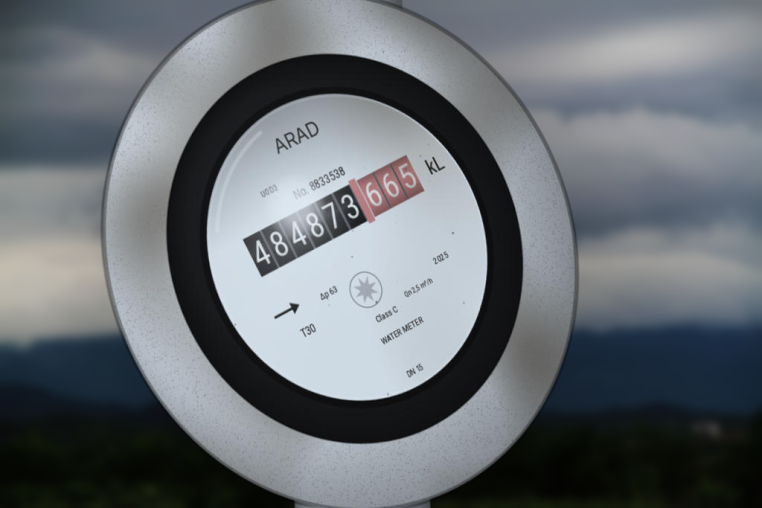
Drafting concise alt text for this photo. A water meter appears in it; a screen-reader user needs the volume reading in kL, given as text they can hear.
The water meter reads 484873.665 kL
